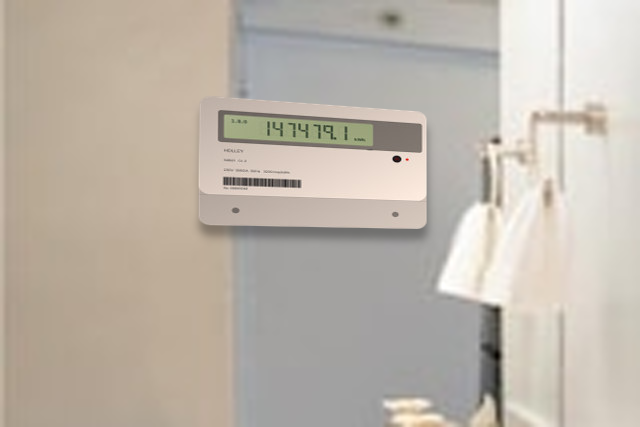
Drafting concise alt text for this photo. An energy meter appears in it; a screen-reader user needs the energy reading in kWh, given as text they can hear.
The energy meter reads 147479.1 kWh
